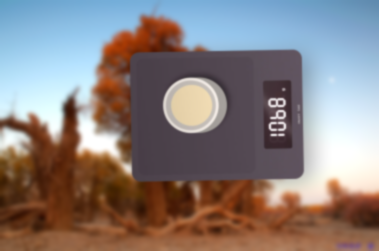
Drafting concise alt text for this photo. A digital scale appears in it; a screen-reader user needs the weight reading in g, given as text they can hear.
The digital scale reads 1068 g
